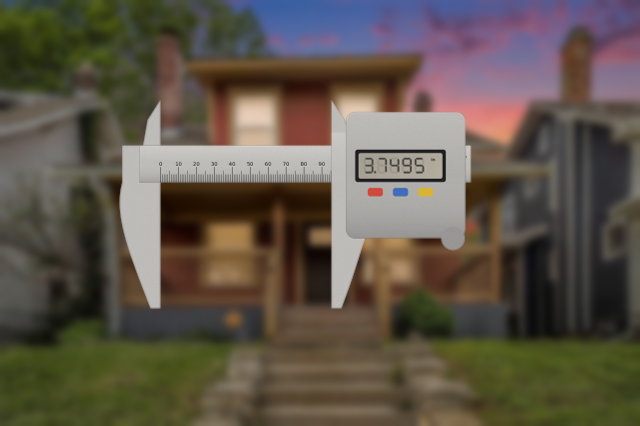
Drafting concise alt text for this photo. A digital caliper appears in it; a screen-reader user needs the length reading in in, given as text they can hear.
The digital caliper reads 3.7495 in
